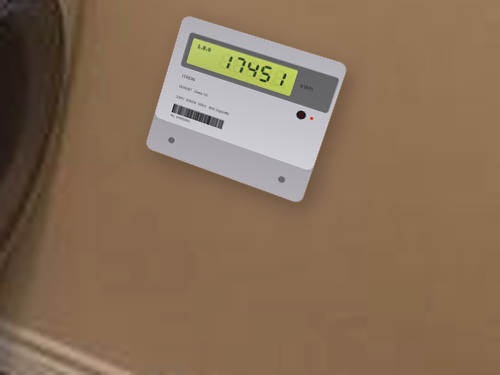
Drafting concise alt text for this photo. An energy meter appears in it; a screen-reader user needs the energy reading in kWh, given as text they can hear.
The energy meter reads 17451 kWh
